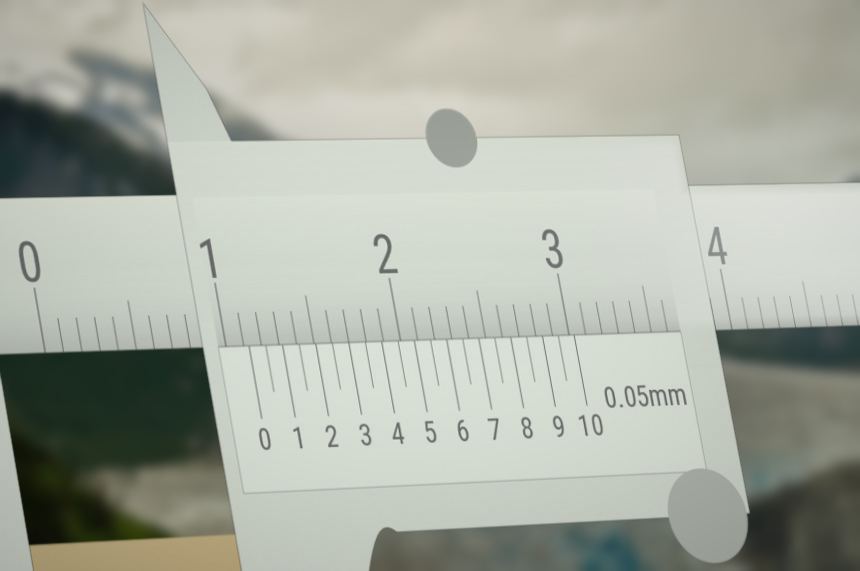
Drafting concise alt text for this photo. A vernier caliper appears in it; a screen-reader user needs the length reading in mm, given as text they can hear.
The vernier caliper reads 11.3 mm
